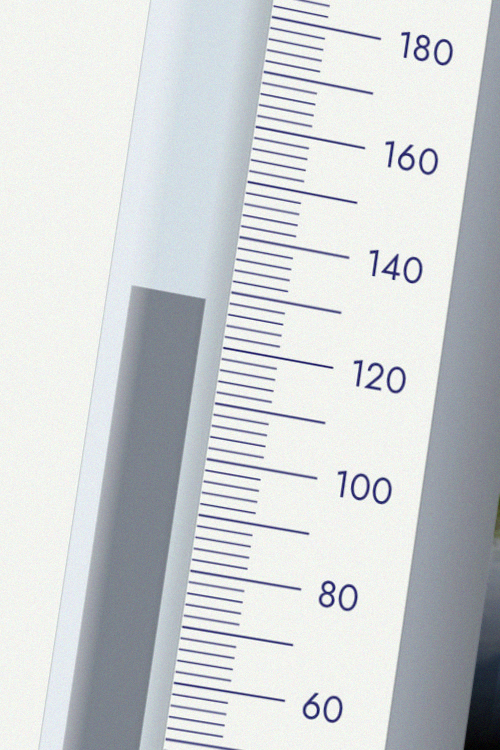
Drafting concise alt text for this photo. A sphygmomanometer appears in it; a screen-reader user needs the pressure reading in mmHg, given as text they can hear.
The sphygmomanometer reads 128 mmHg
